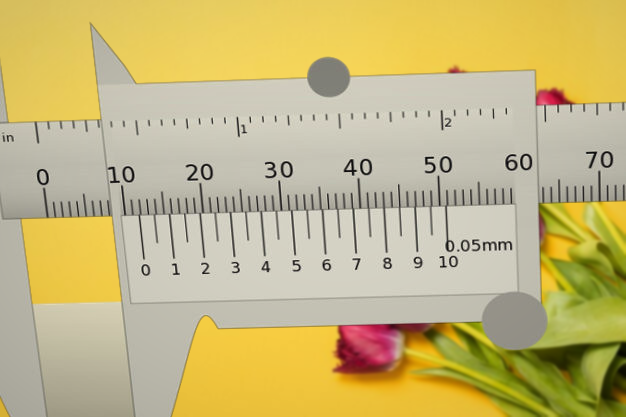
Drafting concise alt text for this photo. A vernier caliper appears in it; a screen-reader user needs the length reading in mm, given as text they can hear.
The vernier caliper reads 11.8 mm
